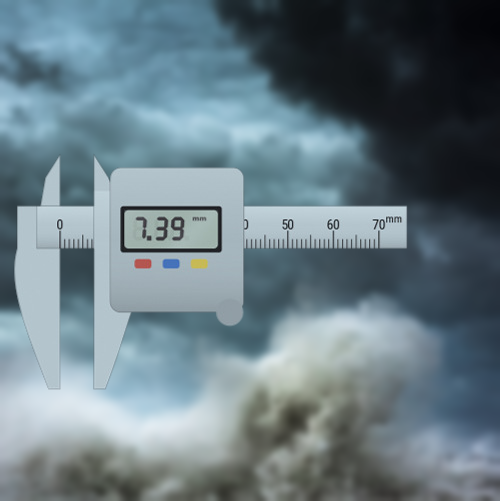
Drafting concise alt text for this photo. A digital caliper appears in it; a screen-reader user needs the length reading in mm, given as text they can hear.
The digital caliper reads 7.39 mm
